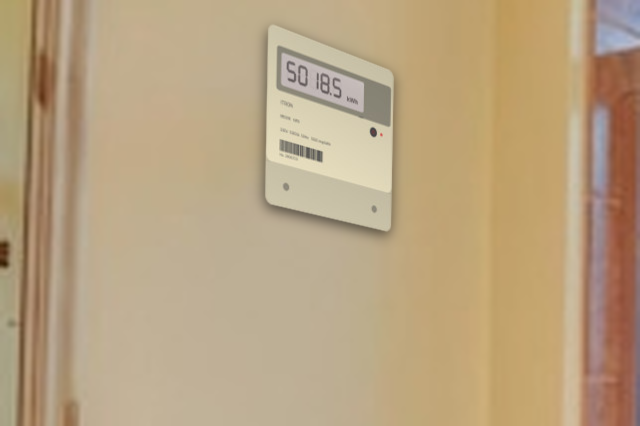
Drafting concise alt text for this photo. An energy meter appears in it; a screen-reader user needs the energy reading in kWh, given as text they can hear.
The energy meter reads 5018.5 kWh
